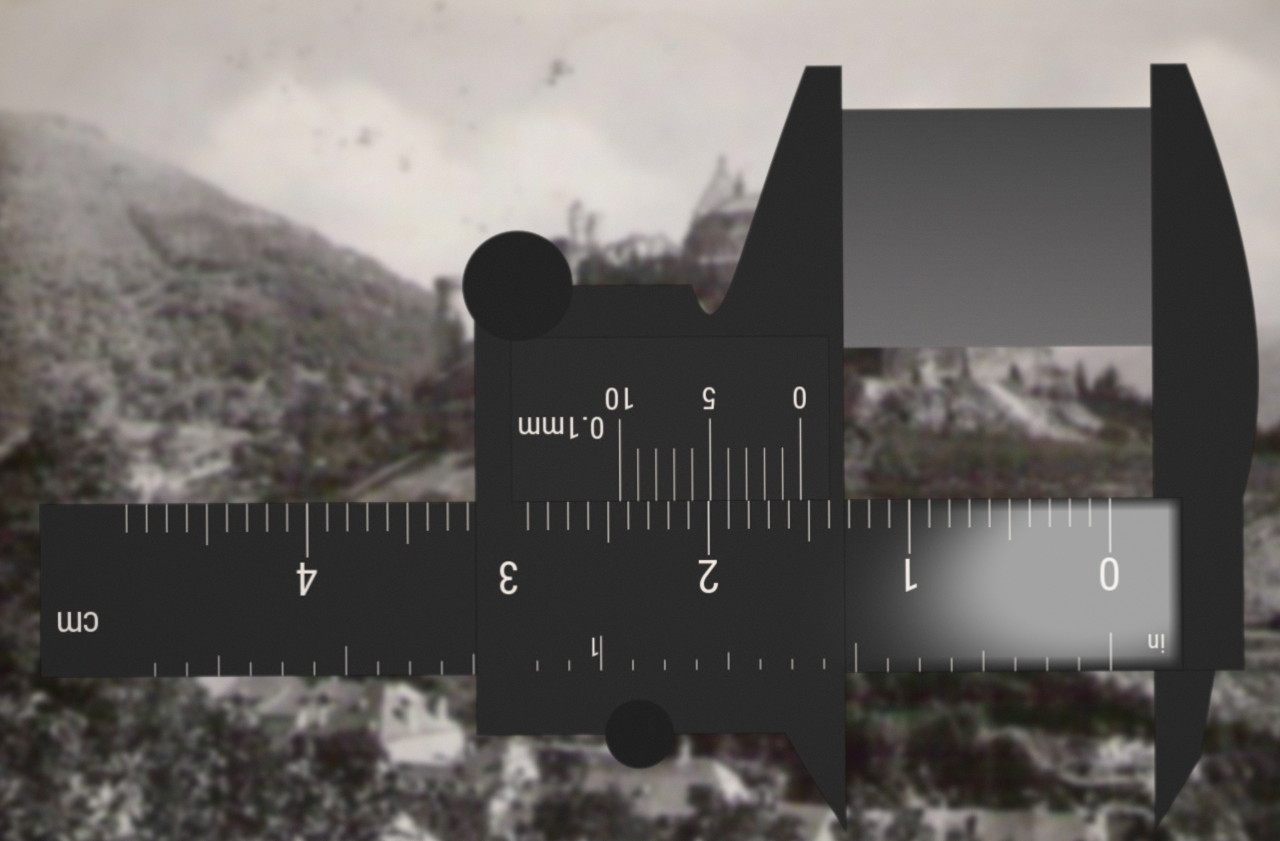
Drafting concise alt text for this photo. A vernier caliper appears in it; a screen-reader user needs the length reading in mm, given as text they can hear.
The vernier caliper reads 15.4 mm
